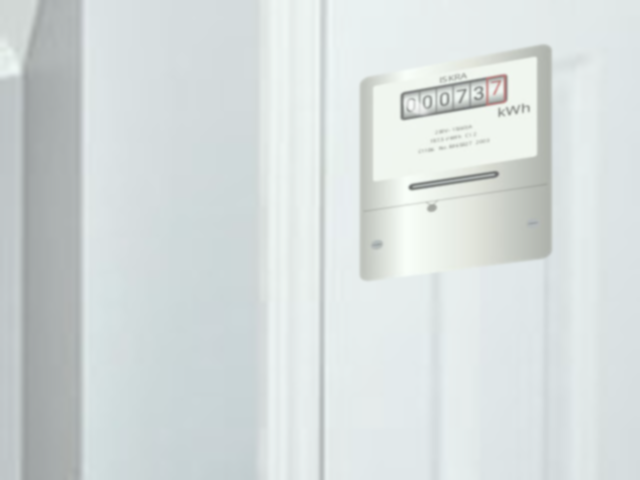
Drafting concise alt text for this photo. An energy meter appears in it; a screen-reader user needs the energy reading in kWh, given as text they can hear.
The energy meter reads 73.7 kWh
